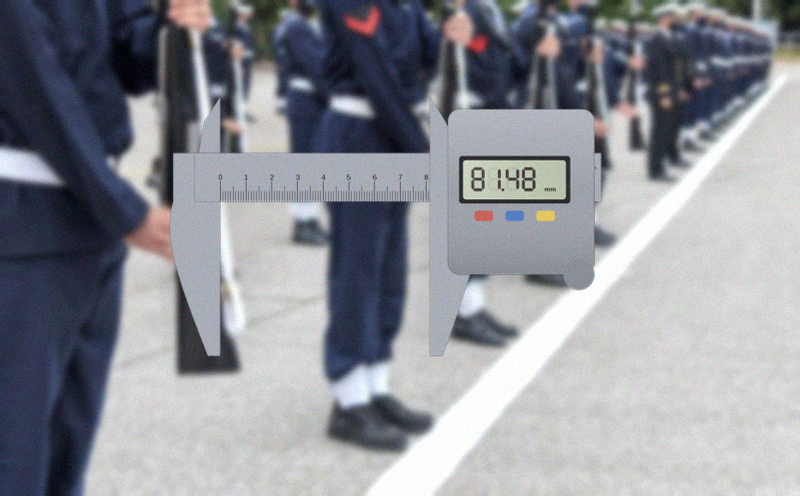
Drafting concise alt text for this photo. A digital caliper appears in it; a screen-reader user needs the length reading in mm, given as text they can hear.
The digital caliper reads 81.48 mm
